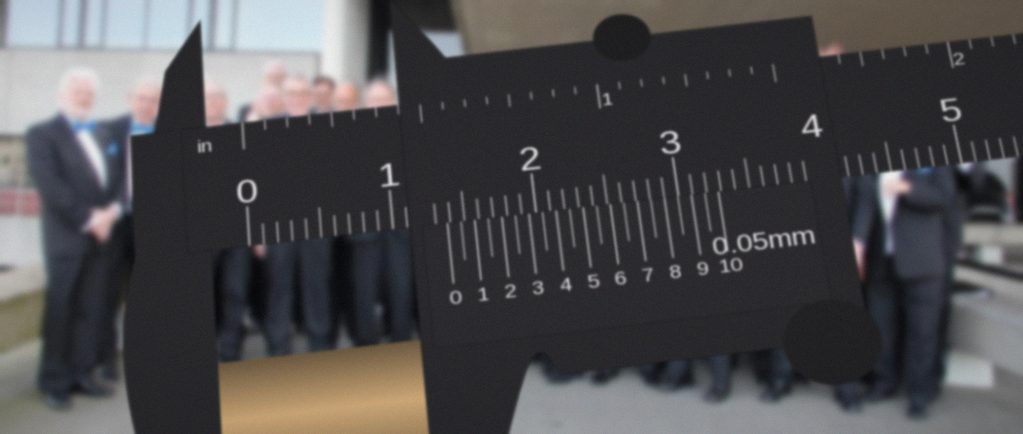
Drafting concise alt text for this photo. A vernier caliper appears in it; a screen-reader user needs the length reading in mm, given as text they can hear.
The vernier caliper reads 13.8 mm
